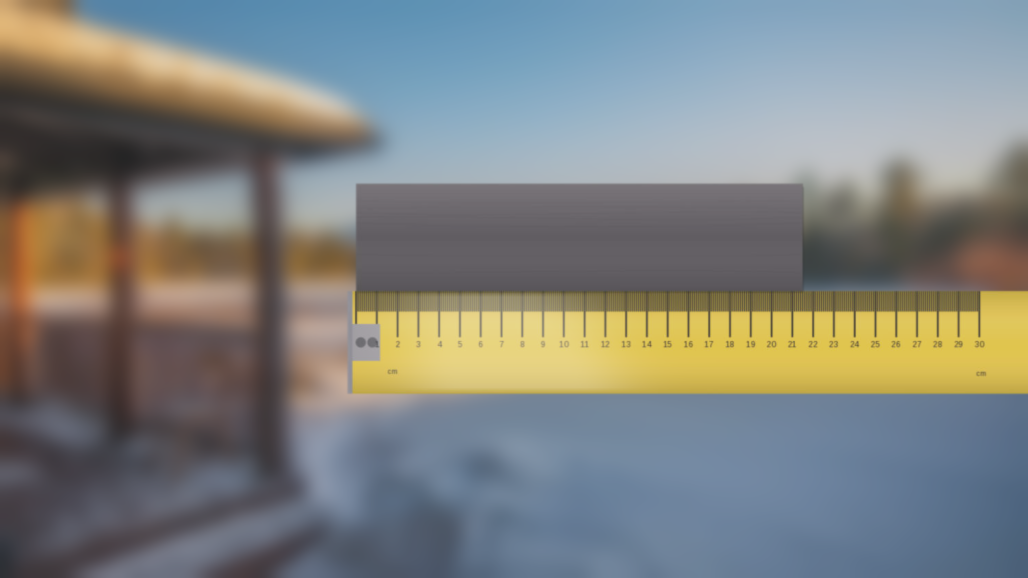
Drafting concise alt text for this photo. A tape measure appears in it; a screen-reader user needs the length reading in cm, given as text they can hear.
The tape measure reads 21.5 cm
